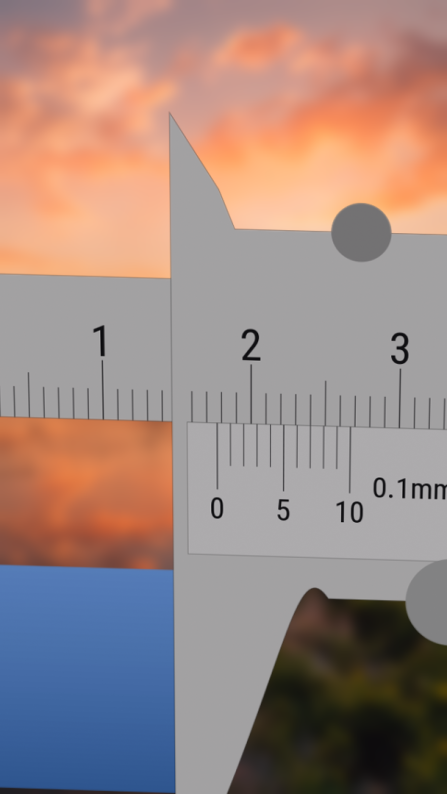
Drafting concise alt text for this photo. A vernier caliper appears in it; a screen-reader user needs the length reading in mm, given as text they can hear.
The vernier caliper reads 17.7 mm
